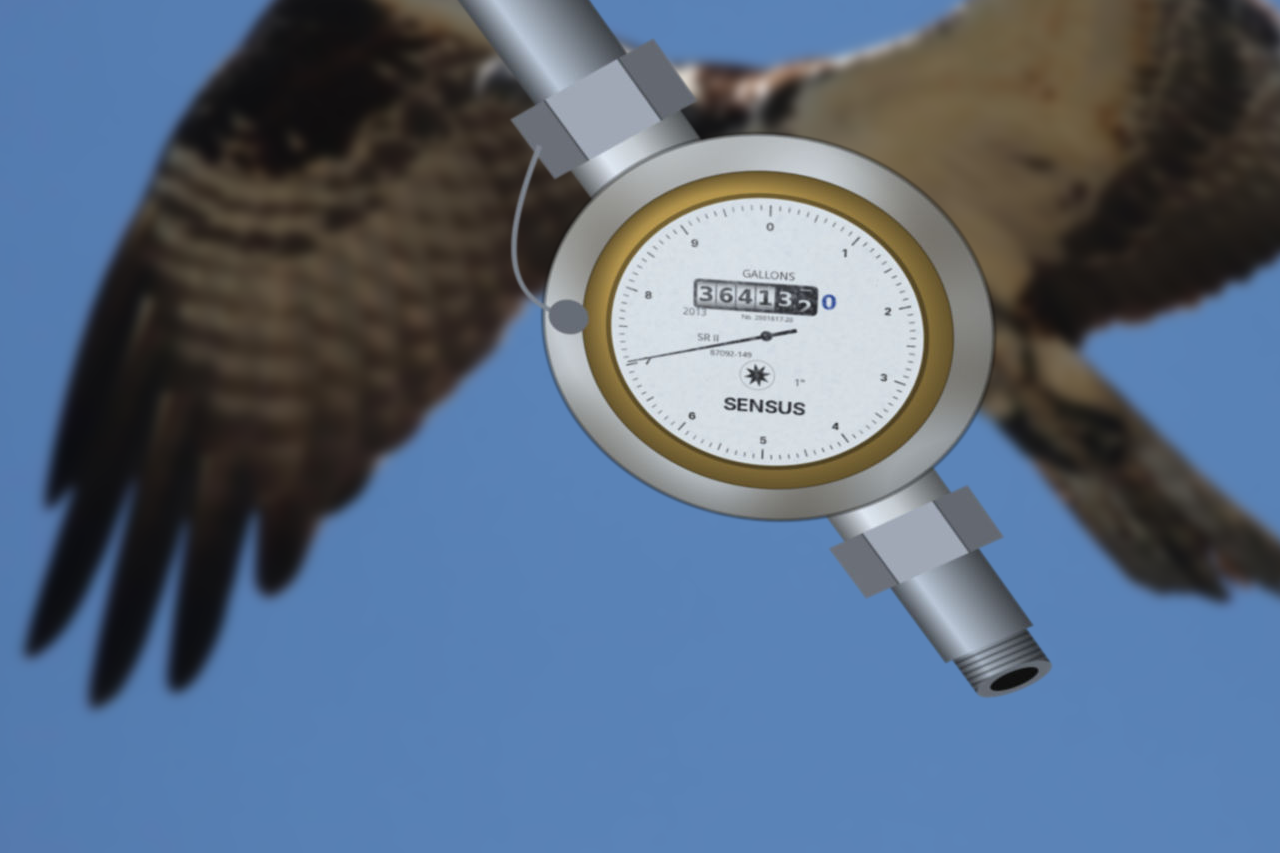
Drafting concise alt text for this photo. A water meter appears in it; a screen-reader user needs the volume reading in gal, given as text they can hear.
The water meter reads 3641317.0 gal
